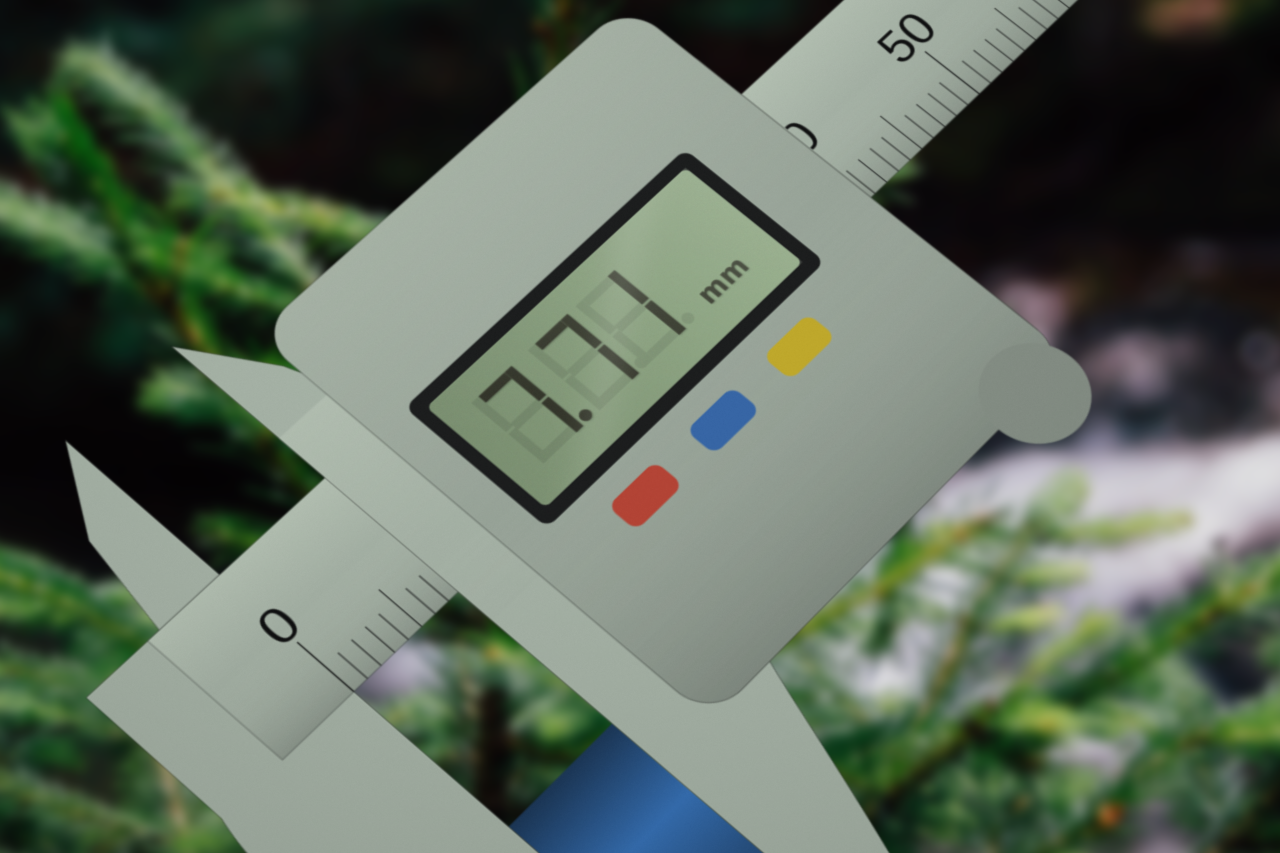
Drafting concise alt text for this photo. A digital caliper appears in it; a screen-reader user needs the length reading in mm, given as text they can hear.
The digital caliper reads 7.71 mm
